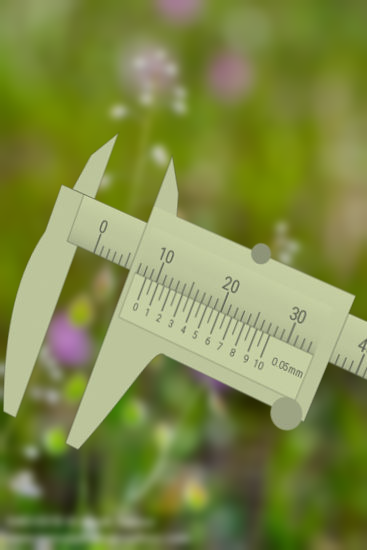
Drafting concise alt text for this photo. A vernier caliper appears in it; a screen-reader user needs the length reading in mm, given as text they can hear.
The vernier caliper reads 8.4 mm
